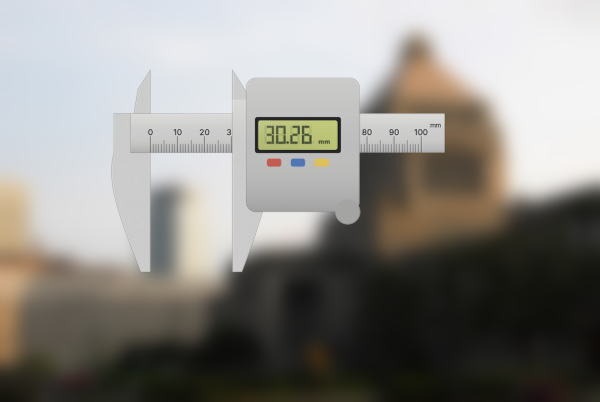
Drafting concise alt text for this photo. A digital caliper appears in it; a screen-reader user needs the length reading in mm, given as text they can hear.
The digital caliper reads 30.26 mm
